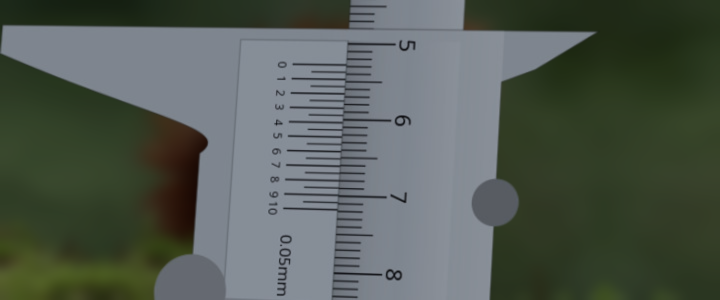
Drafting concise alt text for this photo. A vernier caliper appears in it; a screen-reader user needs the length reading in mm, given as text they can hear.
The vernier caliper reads 52.8 mm
